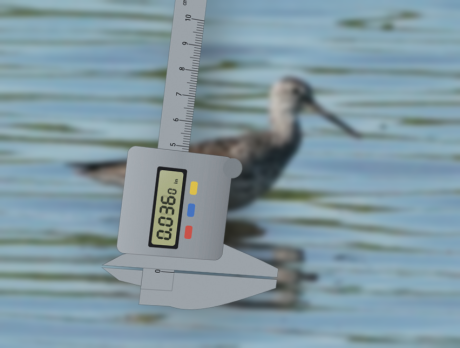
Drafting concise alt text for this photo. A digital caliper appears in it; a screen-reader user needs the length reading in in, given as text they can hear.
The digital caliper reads 0.0360 in
